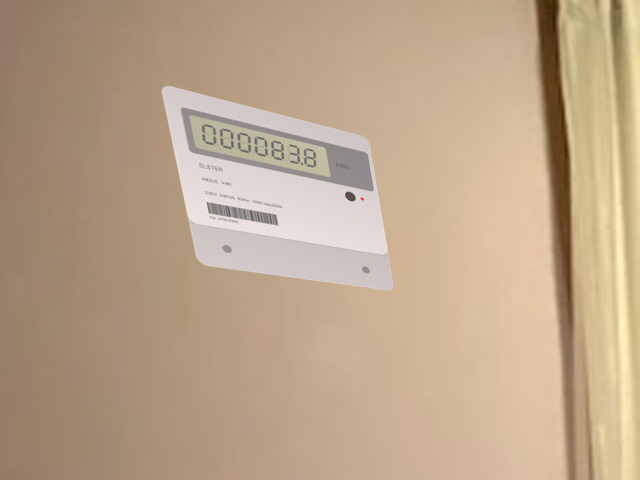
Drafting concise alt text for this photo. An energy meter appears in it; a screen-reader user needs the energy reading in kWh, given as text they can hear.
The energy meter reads 83.8 kWh
